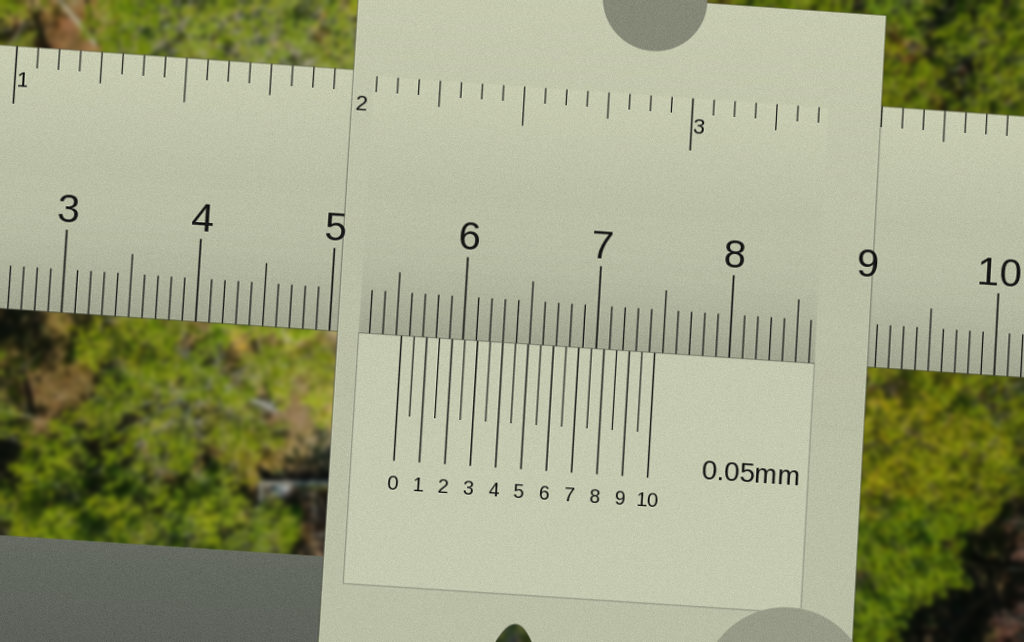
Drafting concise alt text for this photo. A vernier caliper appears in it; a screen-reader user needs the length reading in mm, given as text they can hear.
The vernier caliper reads 55.4 mm
